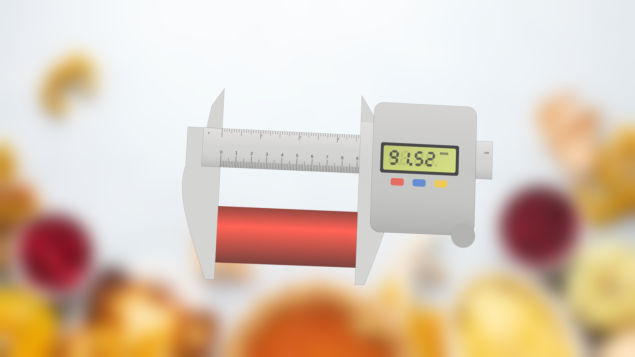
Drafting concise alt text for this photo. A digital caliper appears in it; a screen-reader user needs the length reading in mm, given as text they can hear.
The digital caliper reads 91.52 mm
